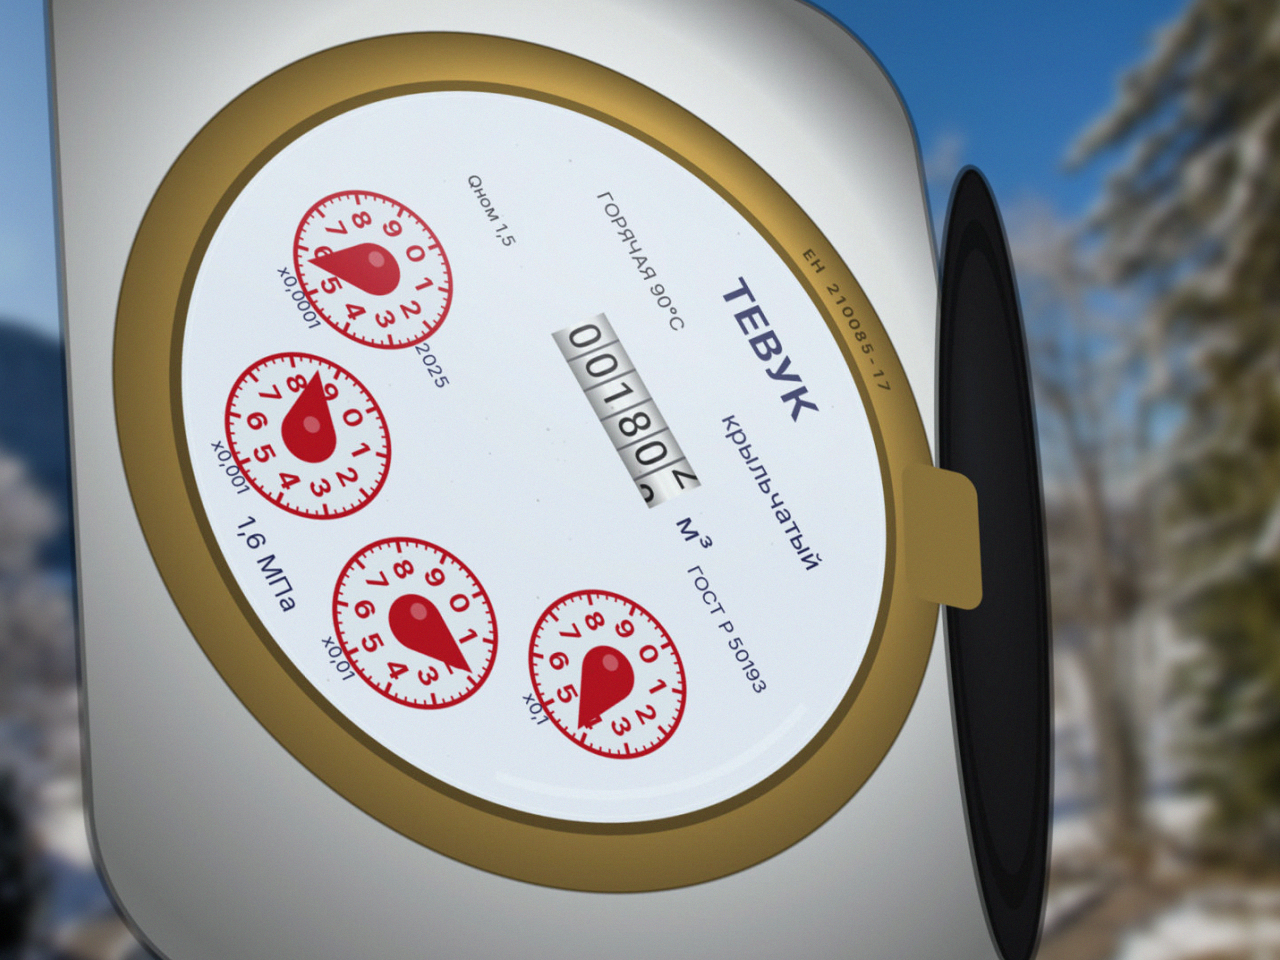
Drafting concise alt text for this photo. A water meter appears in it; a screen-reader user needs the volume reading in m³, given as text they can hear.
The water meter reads 1802.4185 m³
